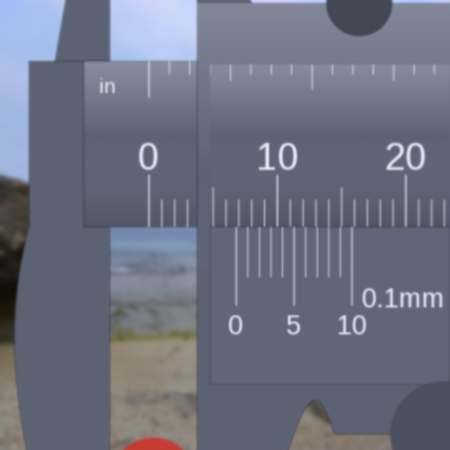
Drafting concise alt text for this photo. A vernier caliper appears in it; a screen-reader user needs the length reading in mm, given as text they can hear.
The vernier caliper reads 6.8 mm
